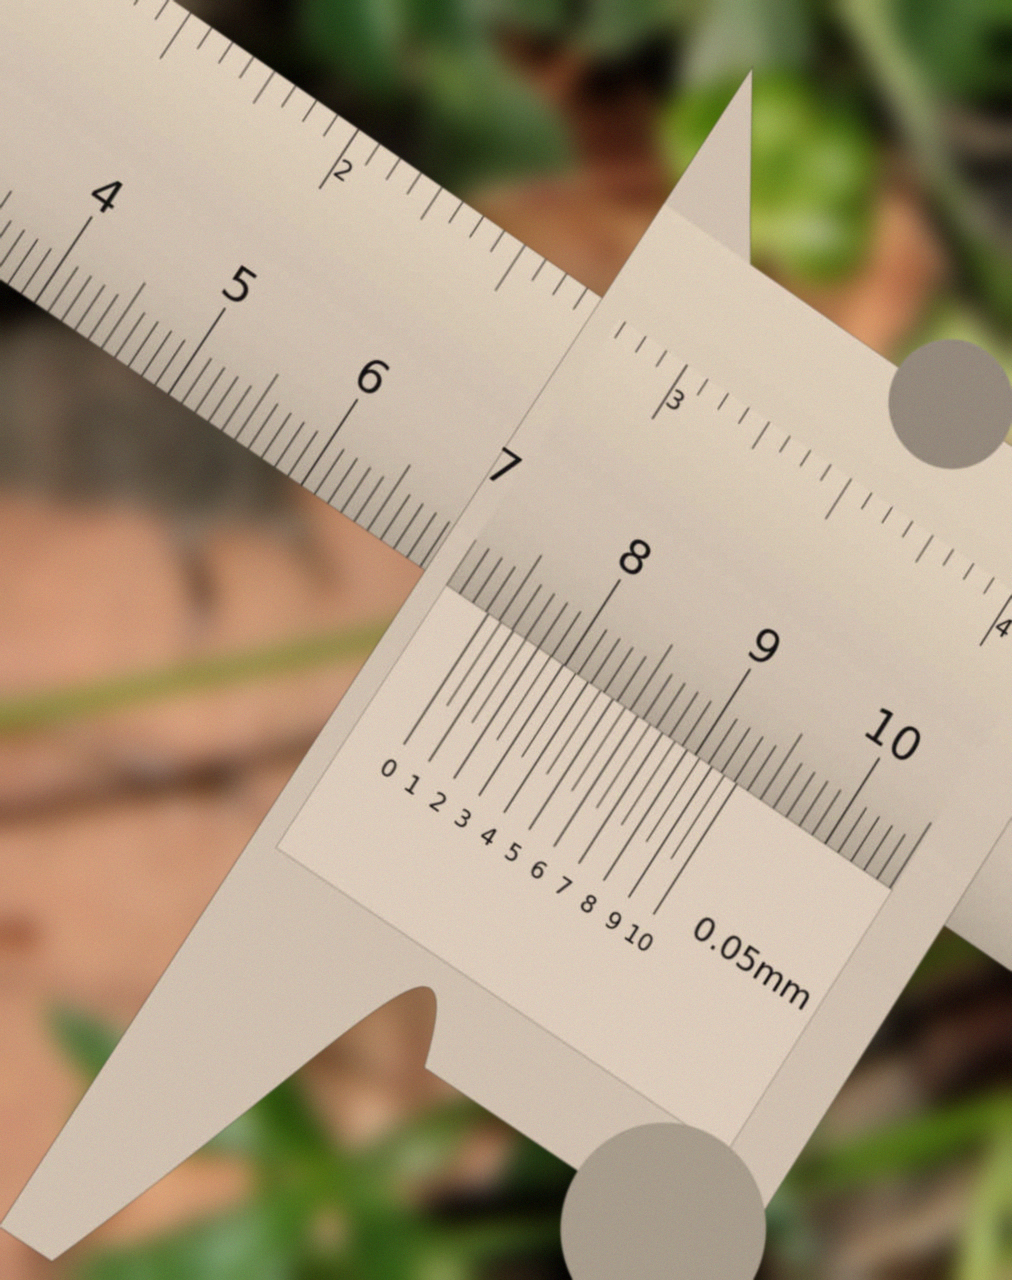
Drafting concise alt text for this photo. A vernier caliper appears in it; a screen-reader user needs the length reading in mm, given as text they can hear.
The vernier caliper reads 74.2 mm
